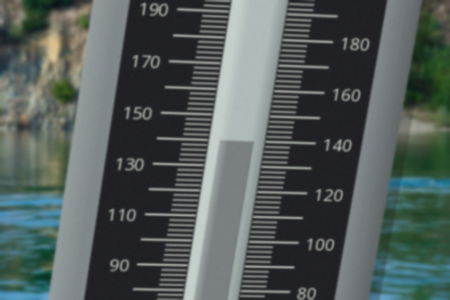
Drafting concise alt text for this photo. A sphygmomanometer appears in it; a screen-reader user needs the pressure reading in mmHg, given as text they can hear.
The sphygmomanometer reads 140 mmHg
